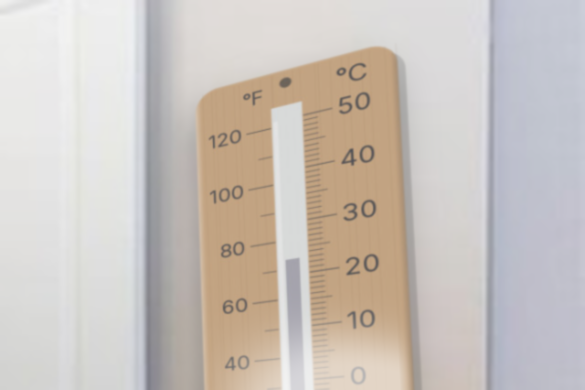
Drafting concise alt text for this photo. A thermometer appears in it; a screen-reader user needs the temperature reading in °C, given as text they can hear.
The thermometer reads 23 °C
